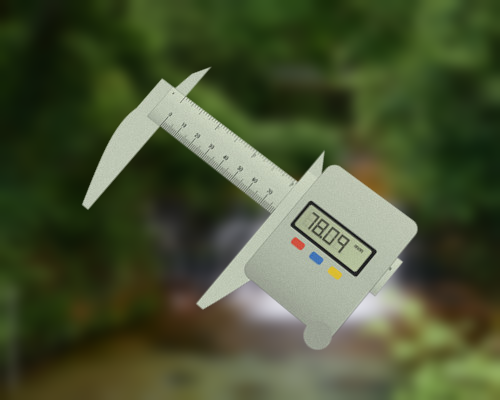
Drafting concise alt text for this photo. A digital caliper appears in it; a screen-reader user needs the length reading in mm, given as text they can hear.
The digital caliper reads 78.09 mm
